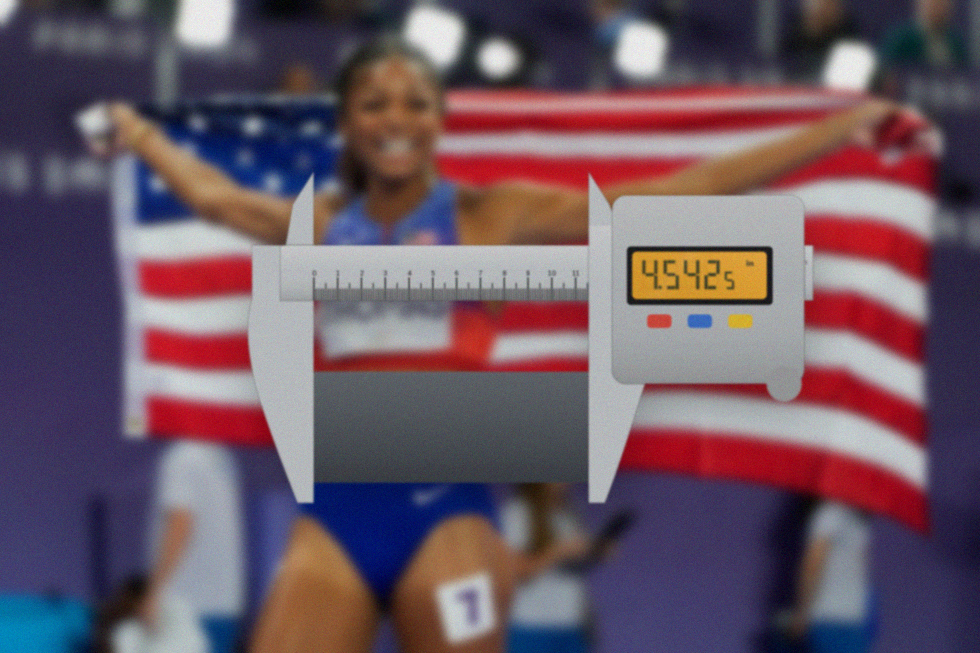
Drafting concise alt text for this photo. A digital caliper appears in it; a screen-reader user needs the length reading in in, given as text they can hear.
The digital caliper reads 4.5425 in
